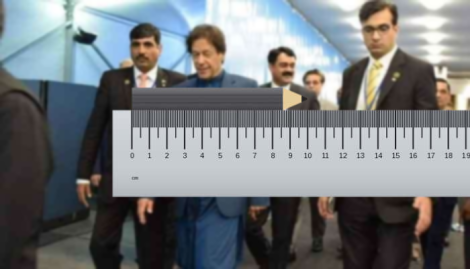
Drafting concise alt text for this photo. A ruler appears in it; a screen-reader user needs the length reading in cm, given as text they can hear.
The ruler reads 10 cm
